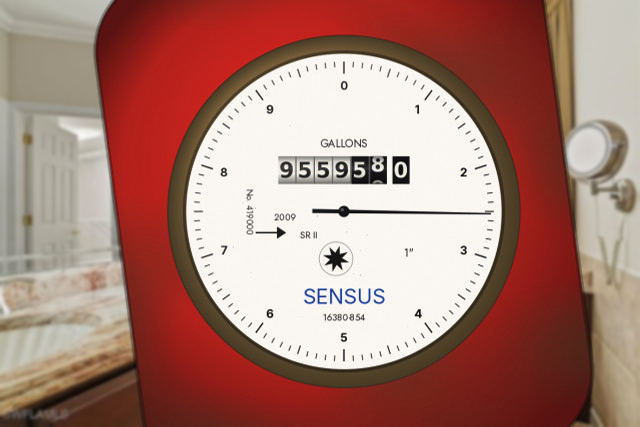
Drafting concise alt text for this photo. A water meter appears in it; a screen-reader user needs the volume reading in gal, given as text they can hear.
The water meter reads 9559582.5 gal
